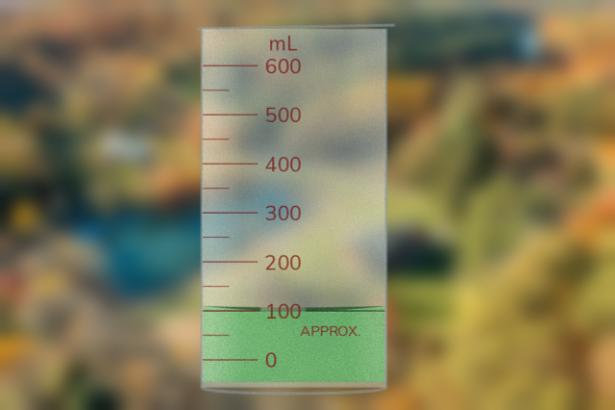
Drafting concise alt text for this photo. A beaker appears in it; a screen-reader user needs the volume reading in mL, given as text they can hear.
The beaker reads 100 mL
